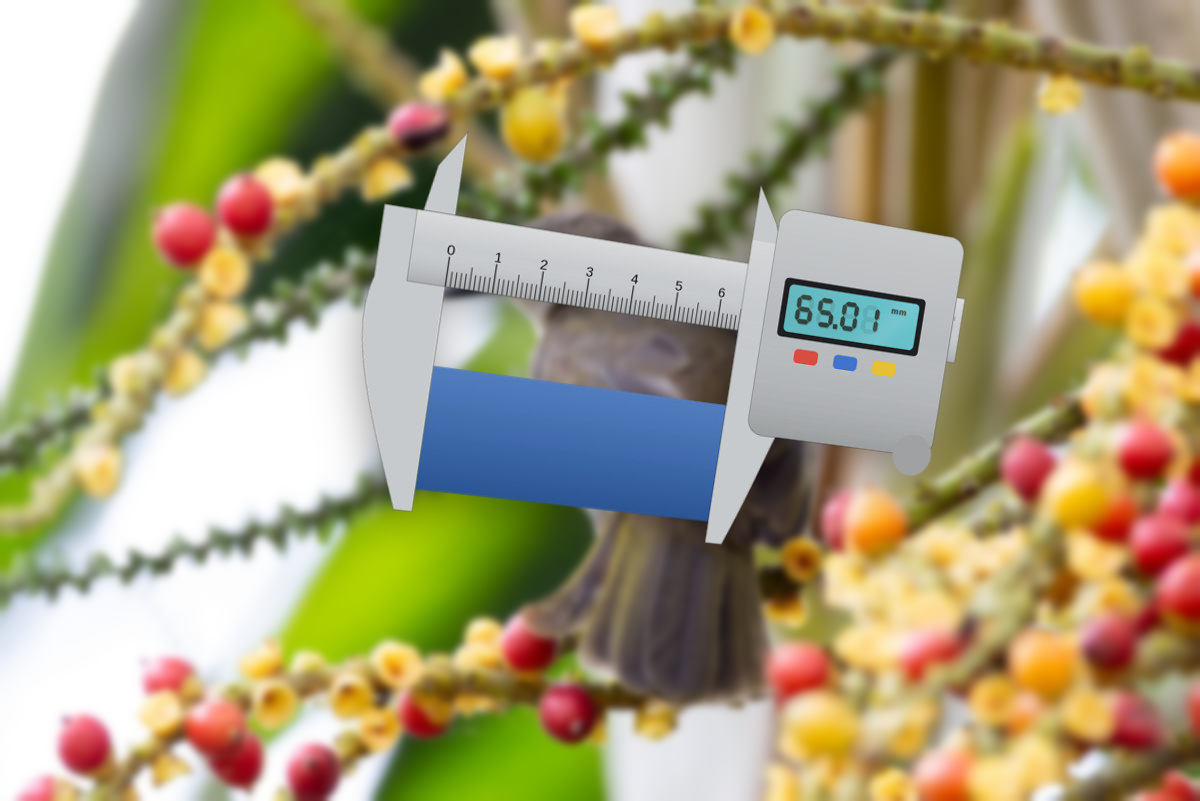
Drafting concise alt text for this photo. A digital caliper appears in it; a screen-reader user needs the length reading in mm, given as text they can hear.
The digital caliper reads 65.01 mm
